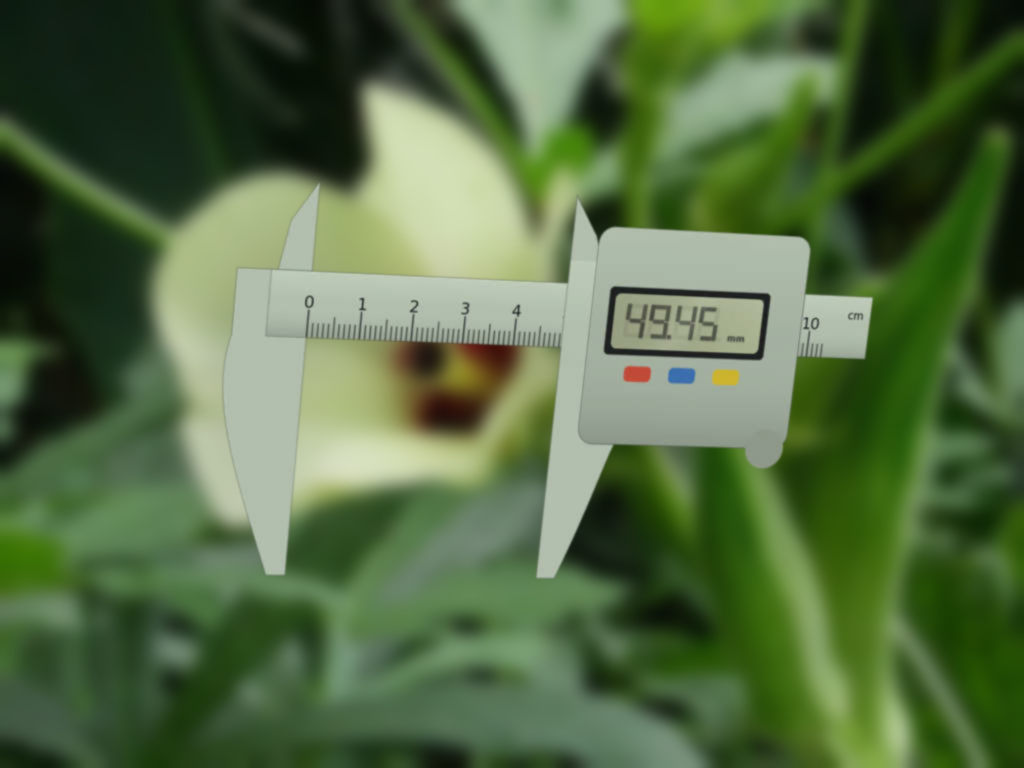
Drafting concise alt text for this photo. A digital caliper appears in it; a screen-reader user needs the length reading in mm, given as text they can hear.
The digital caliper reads 49.45 mm
